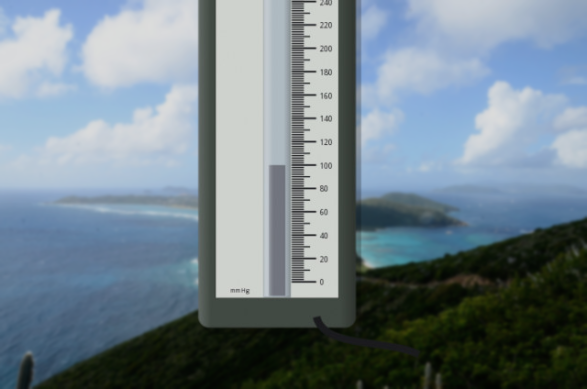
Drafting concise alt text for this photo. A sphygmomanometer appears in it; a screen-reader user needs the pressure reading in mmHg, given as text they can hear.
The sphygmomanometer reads 100 mmHg
